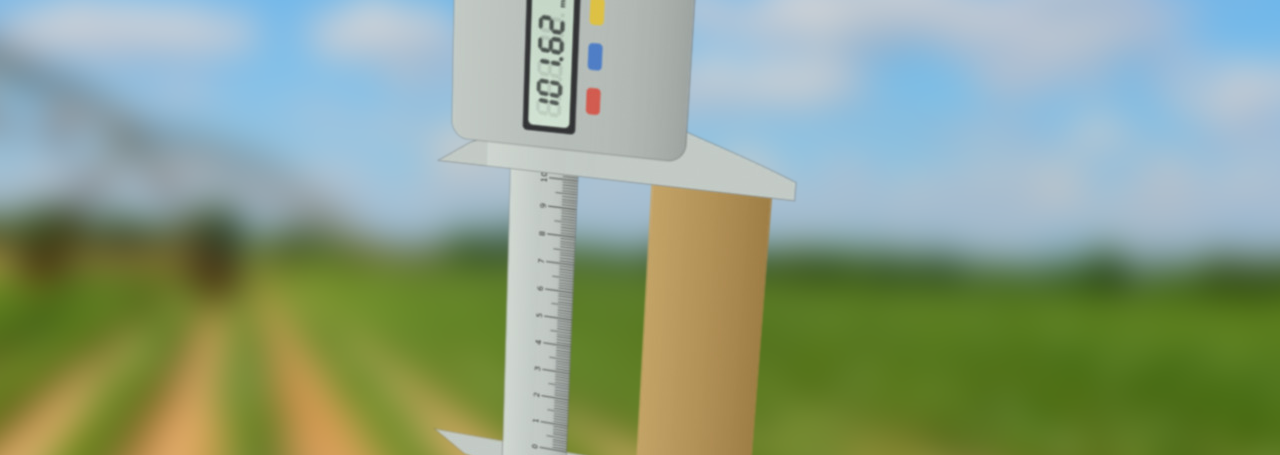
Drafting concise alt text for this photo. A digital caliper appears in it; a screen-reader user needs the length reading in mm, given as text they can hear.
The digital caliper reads 101.62 mm
